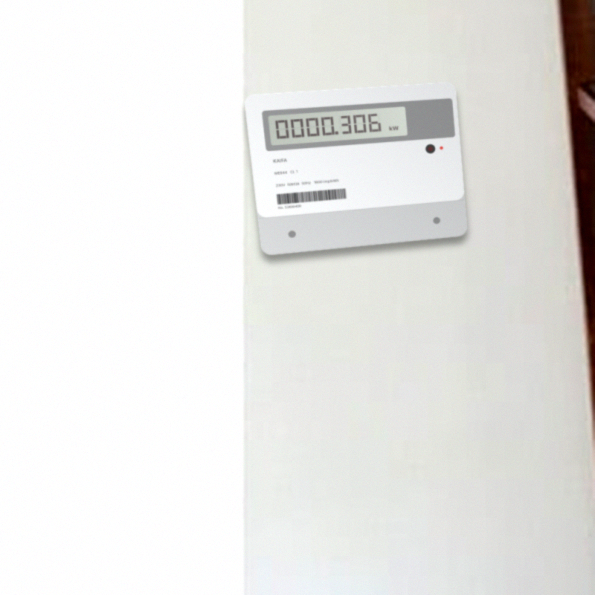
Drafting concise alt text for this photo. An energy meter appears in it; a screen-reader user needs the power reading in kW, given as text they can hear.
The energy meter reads 0.306 kW
